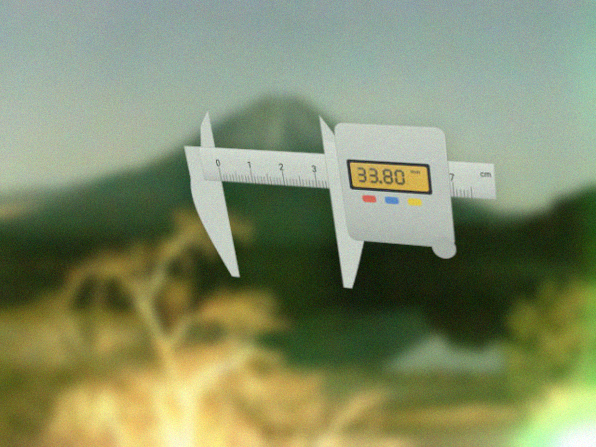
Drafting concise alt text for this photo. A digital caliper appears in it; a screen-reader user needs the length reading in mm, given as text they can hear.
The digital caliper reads 33.80 mm
